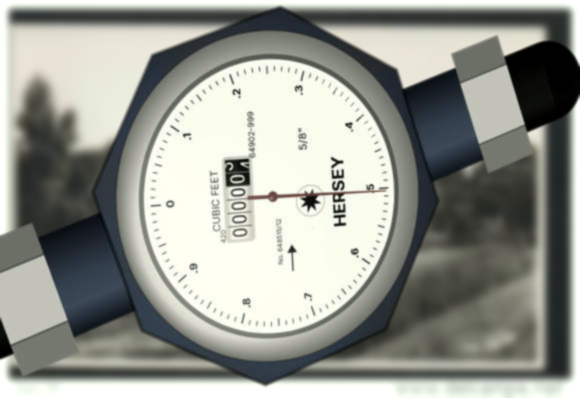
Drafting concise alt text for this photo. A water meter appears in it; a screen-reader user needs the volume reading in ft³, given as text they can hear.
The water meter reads 3.50 ft³
